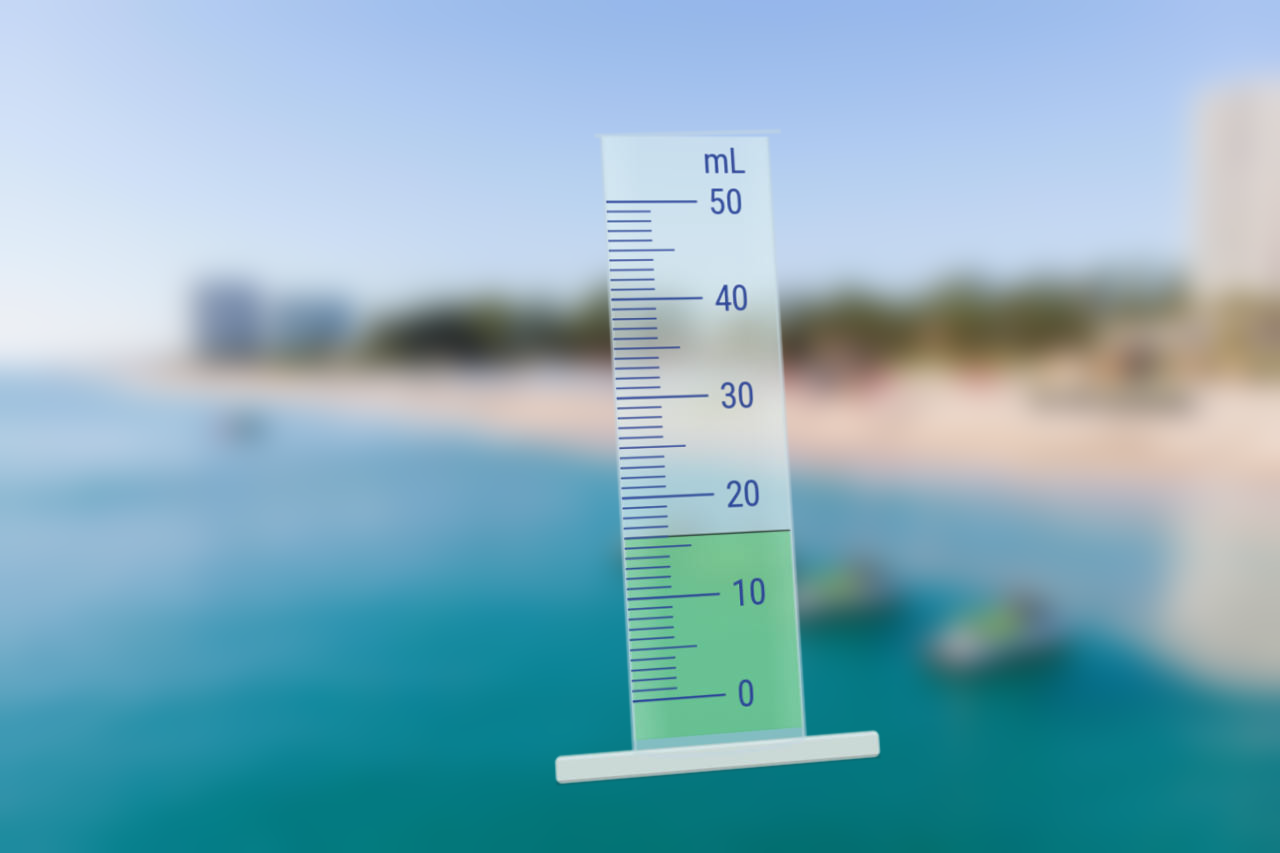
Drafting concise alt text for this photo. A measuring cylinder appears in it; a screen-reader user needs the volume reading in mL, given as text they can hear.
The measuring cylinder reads 16 mL
